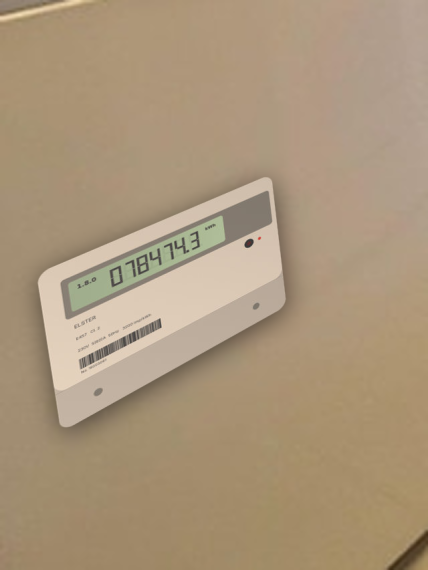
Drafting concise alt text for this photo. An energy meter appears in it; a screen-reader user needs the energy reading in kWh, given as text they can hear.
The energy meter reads 78474.3 kWh
